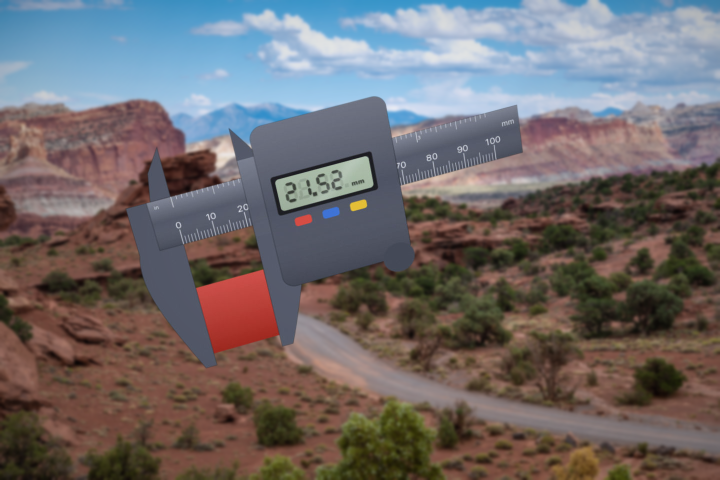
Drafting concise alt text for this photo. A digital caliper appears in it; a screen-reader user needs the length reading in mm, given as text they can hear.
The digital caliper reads 21.52 mm
